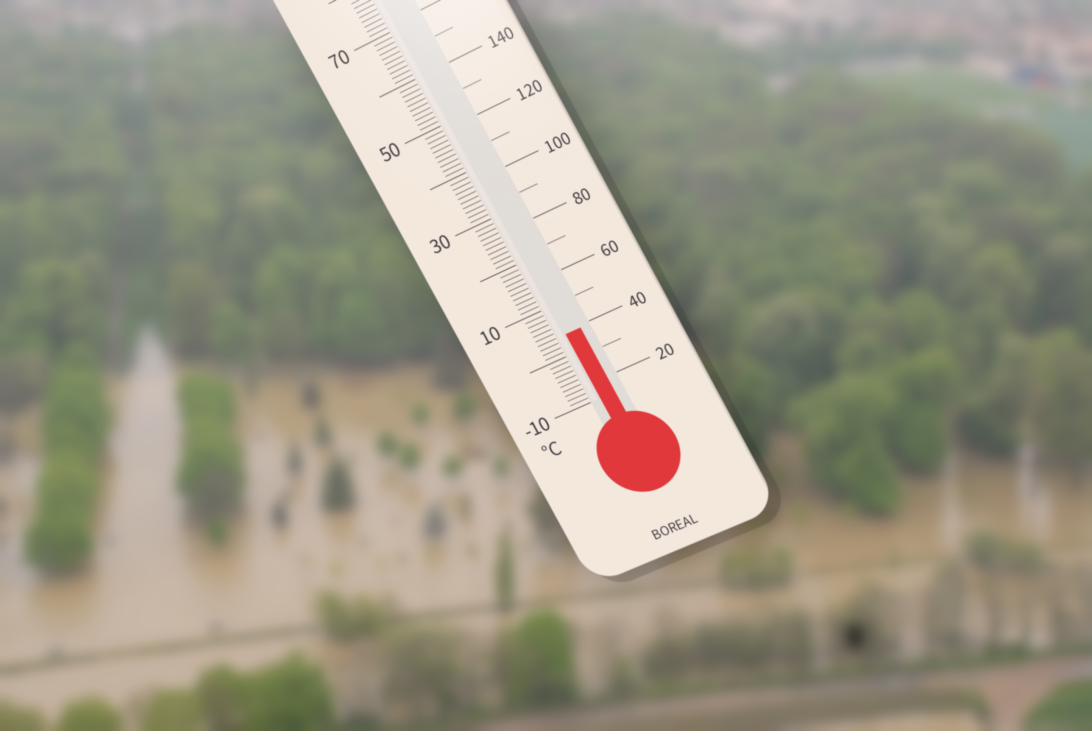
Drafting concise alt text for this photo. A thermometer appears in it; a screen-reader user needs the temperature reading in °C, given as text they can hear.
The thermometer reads 4 °C
